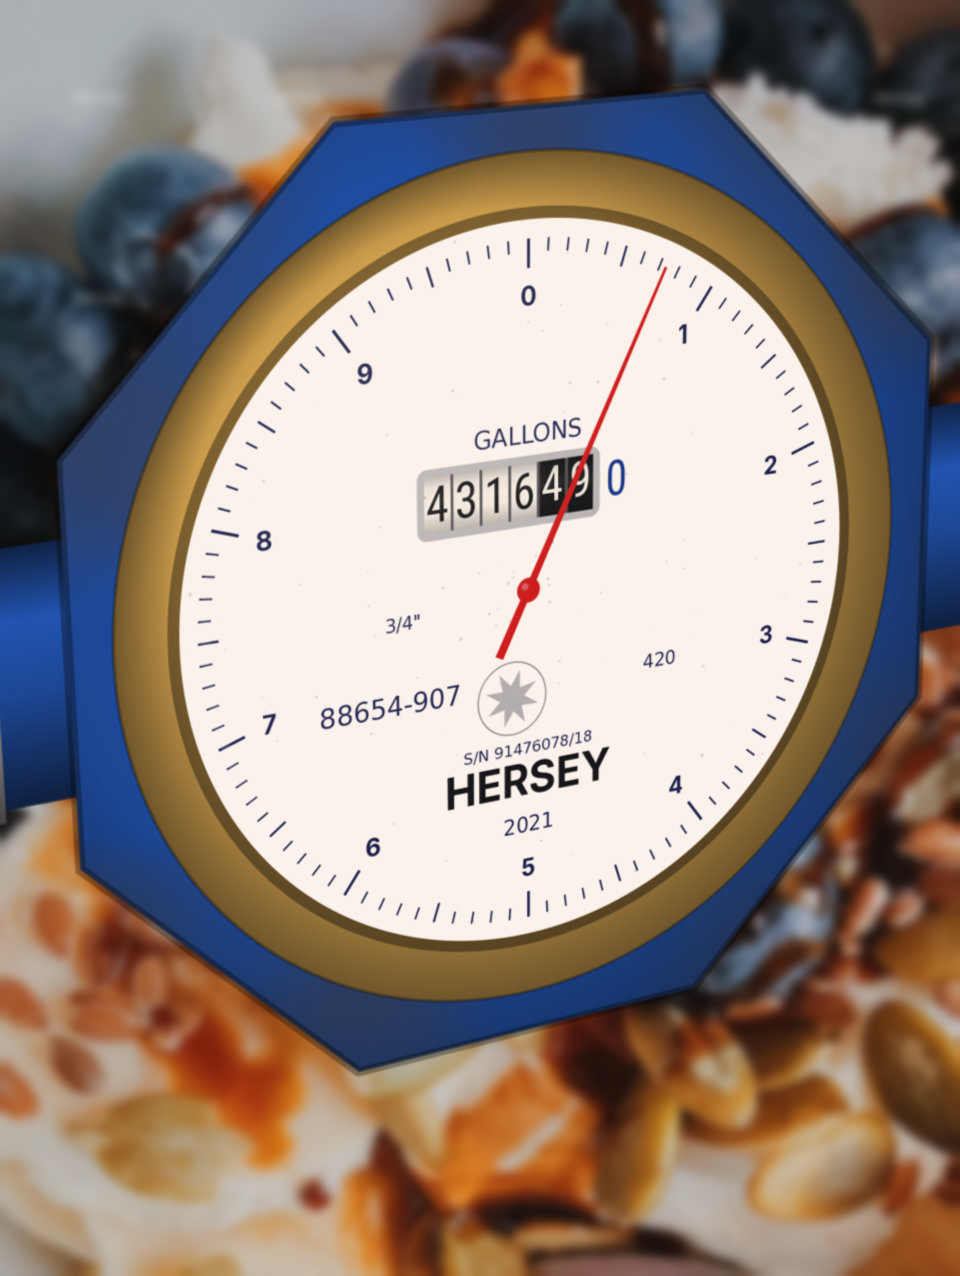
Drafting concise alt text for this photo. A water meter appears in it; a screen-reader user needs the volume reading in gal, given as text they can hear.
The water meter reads 4316490.7 gal
